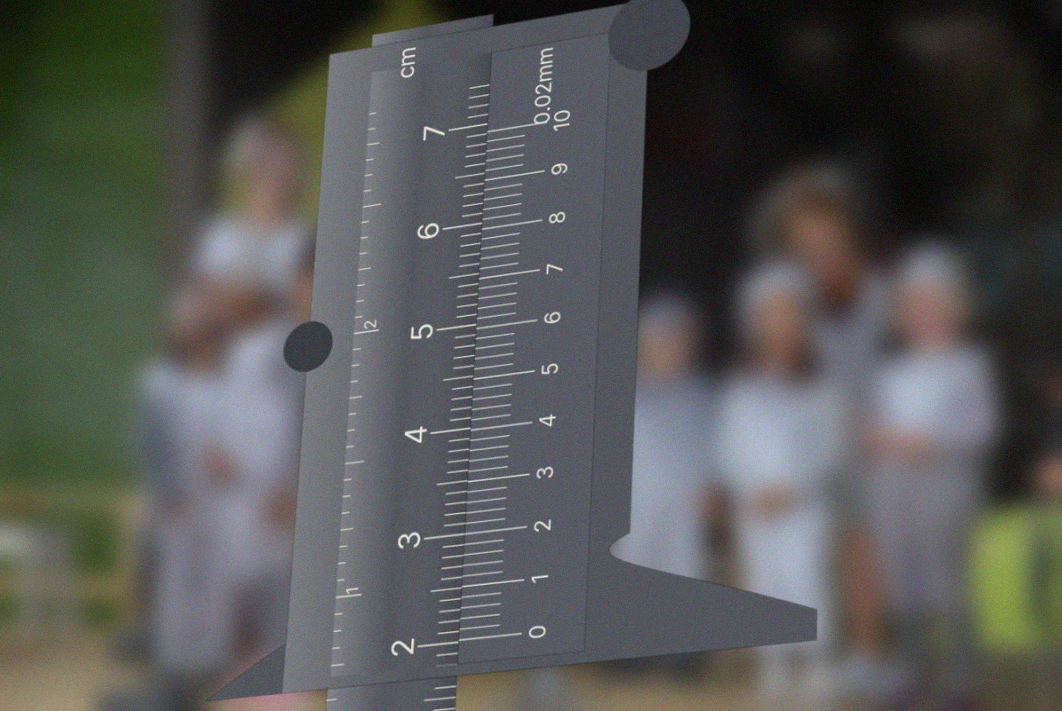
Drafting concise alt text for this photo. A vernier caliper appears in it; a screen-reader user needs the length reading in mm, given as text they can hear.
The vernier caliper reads 20.2 mm
